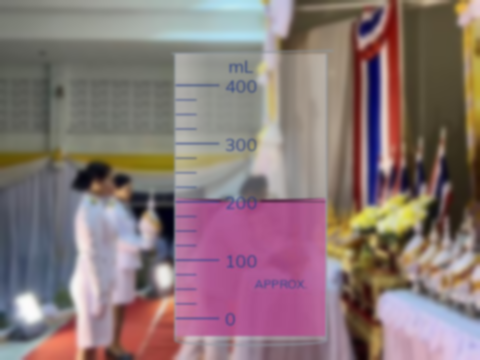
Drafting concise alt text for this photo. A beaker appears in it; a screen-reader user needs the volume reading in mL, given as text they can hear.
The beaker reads 200 mL
